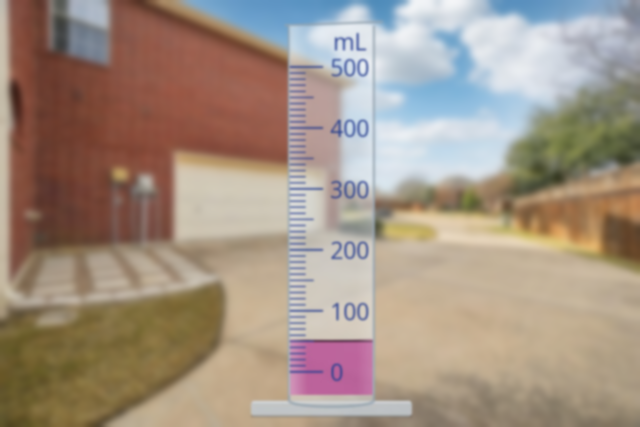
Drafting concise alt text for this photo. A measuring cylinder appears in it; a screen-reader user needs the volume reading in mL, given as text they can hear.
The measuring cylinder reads 50 mL
